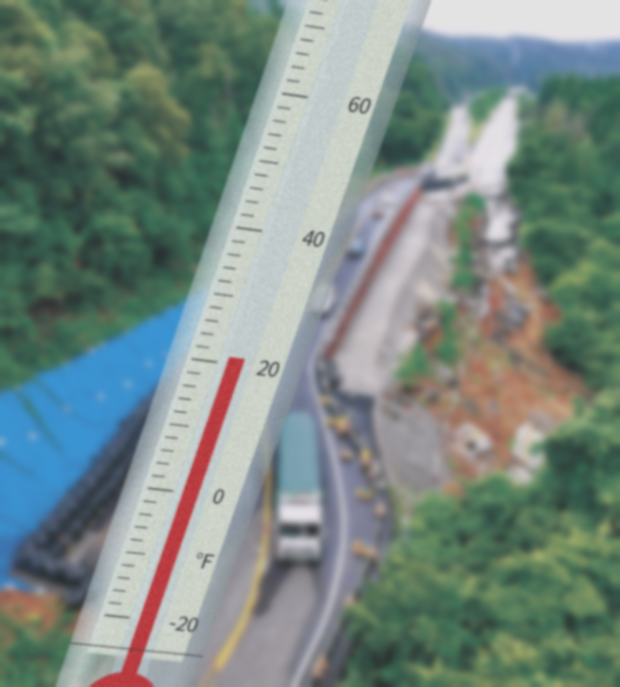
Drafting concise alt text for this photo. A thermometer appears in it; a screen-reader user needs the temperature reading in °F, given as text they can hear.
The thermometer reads 21 °F
